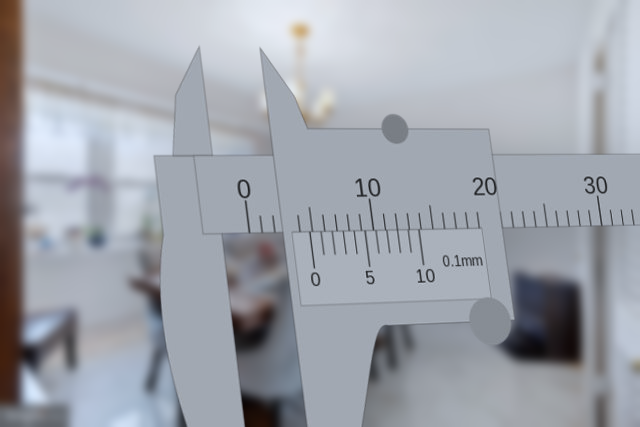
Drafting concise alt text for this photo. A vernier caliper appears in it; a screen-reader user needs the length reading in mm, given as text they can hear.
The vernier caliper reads 4.8 mm
